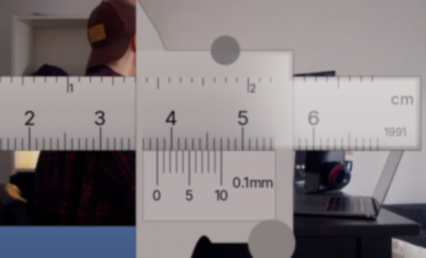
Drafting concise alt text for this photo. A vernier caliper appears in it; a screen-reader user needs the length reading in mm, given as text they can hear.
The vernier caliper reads 38.0 mm
